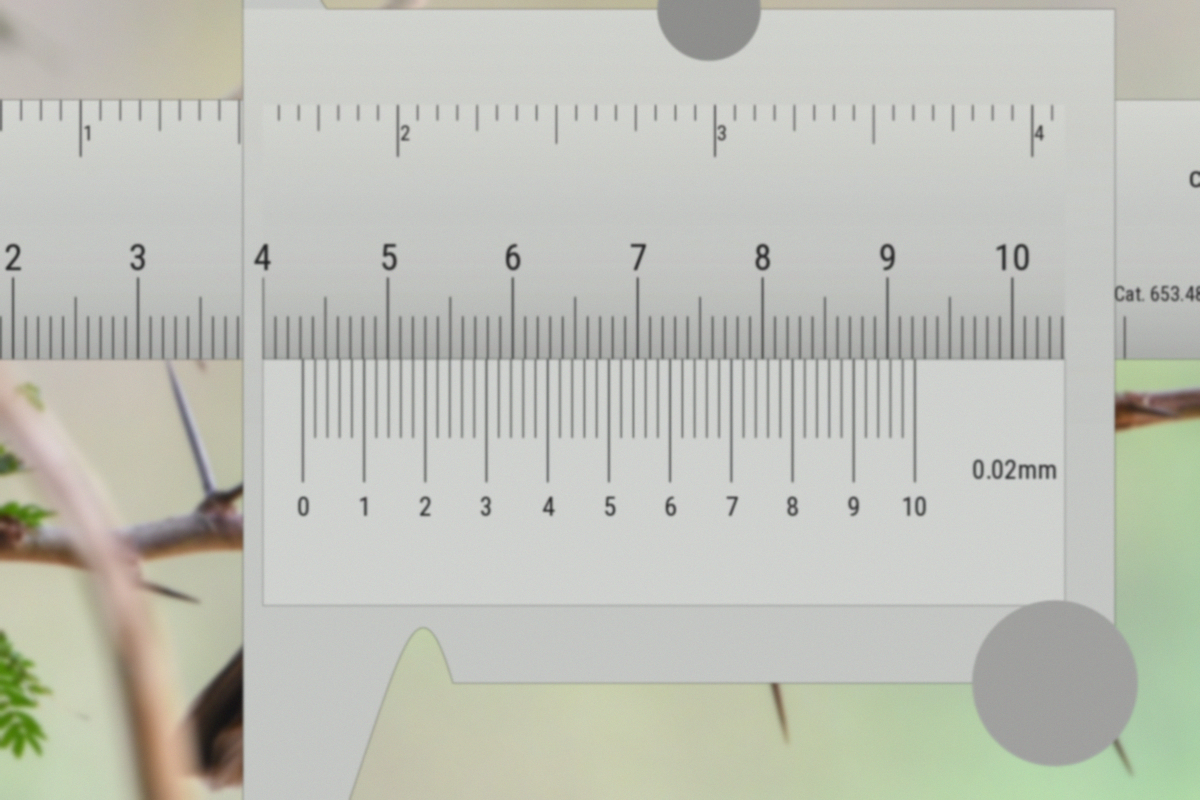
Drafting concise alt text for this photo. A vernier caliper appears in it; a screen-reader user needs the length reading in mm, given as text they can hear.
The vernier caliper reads 43.2 mm
